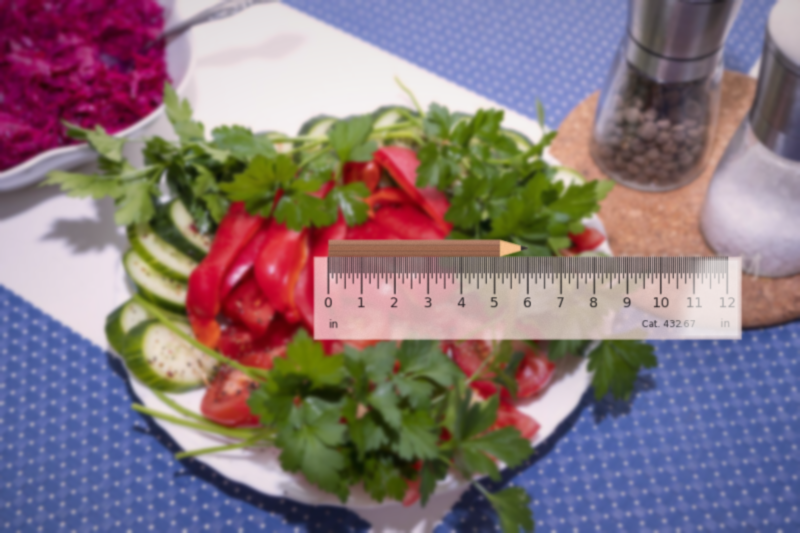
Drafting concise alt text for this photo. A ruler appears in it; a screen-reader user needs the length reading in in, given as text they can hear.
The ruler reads 6 in
